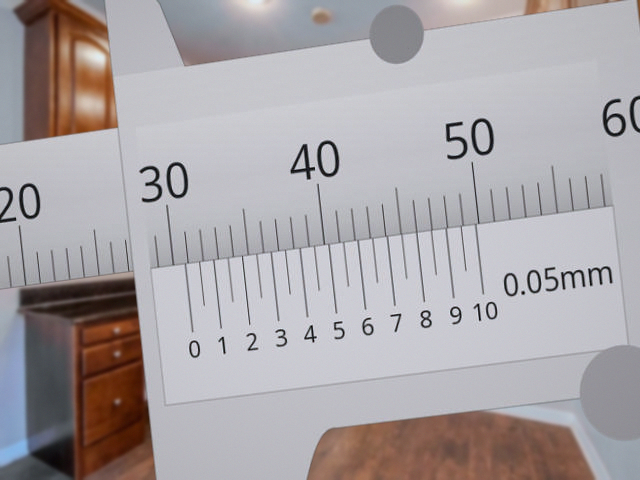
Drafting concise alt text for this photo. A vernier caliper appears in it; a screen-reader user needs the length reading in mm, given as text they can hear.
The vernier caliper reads 30.8 mm
